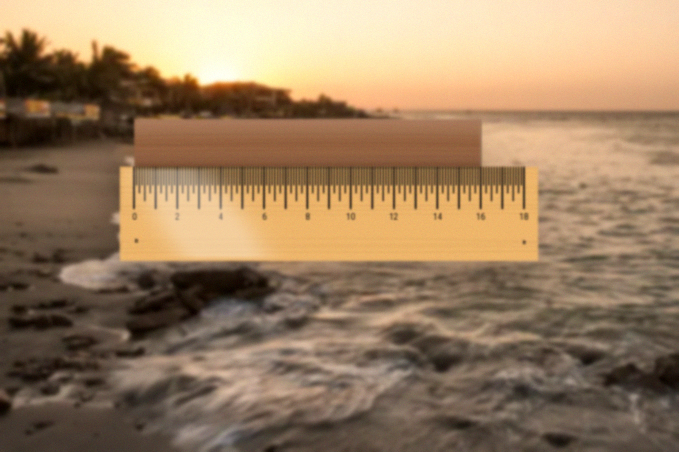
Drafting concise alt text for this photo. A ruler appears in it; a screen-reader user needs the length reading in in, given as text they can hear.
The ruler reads 16 in
